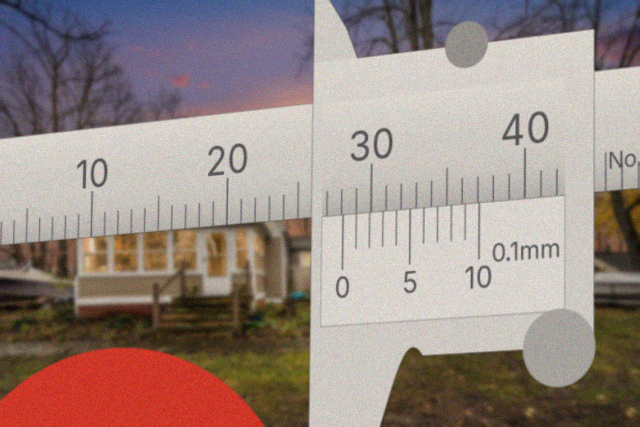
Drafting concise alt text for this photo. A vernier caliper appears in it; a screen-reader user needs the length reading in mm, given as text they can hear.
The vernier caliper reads 28.1 mm
